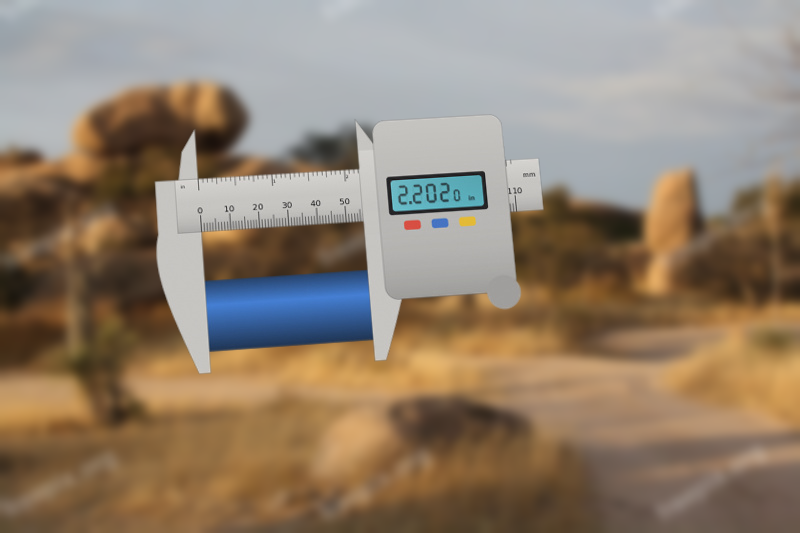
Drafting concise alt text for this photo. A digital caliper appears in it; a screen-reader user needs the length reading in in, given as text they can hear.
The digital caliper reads 2.2020 in
